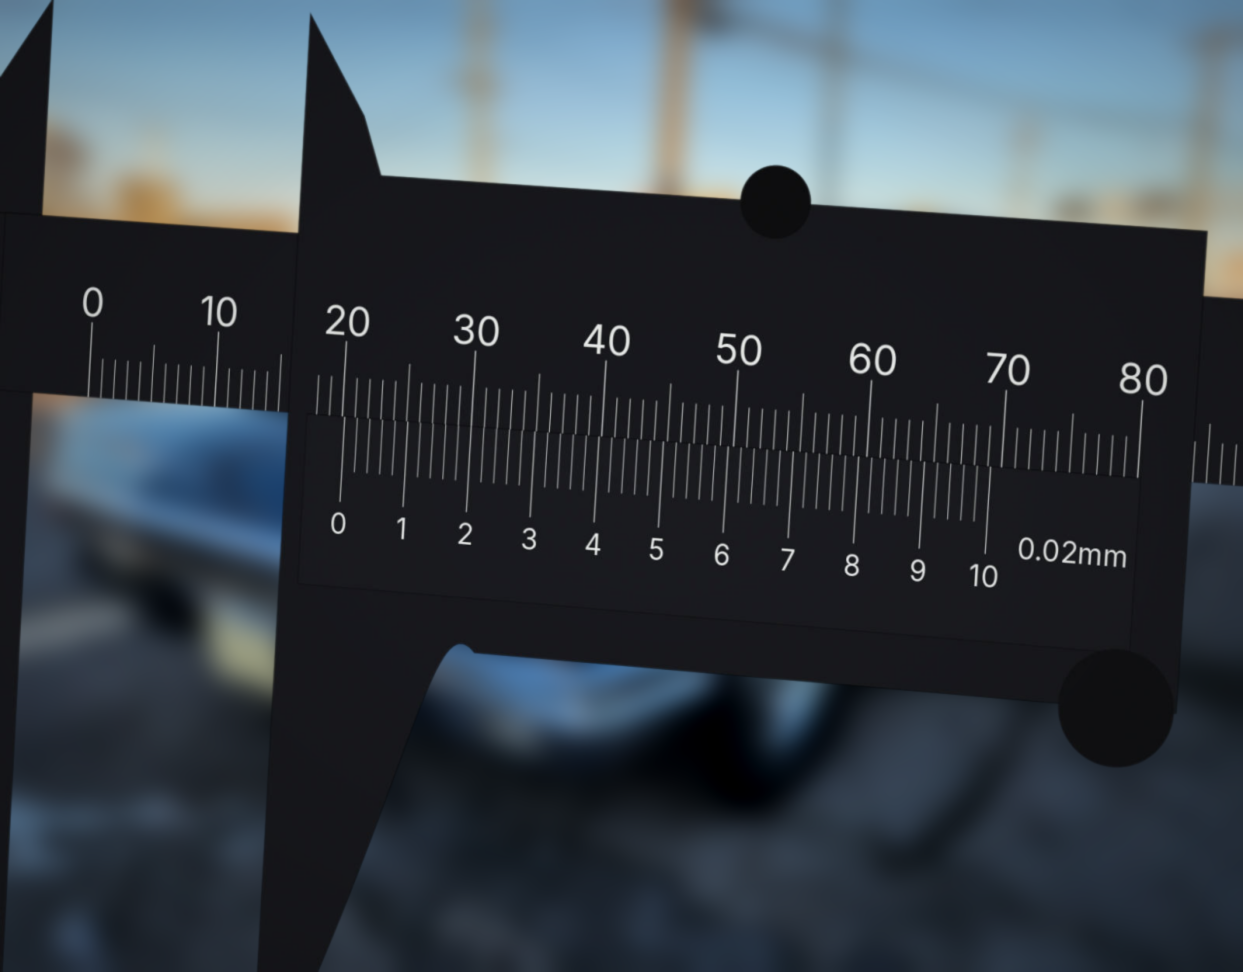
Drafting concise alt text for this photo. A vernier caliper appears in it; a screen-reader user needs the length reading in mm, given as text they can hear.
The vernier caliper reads 20.2 mm
